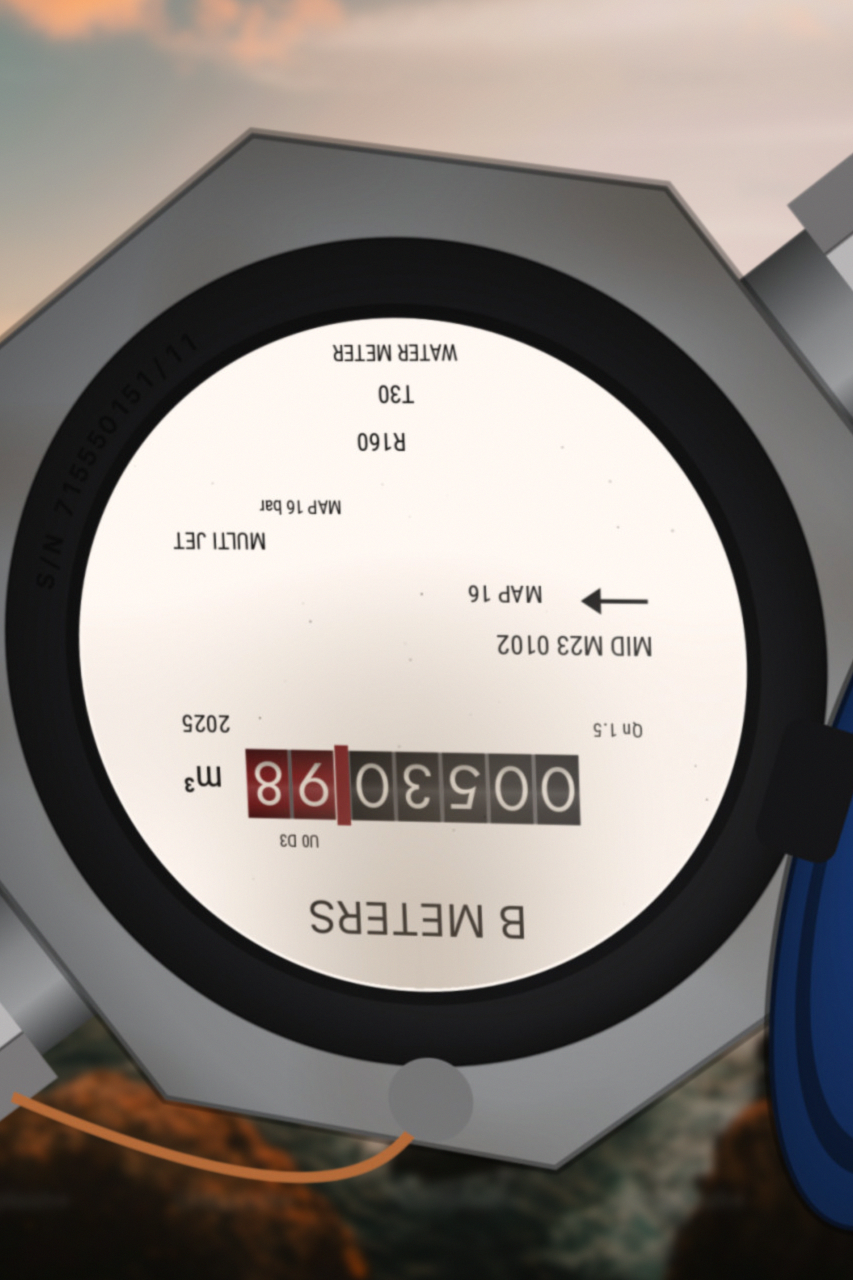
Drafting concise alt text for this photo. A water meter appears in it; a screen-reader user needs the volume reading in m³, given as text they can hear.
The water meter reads 530.98 m³
